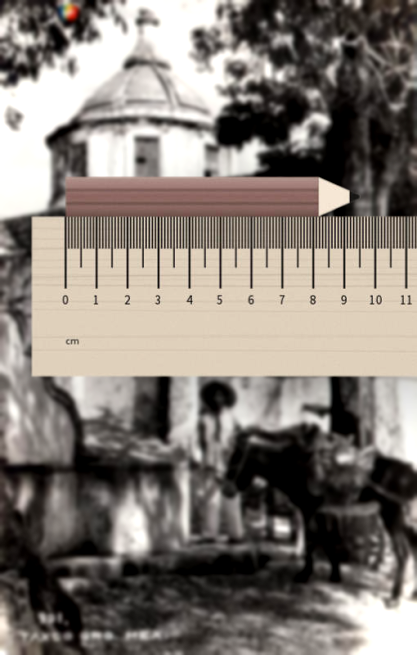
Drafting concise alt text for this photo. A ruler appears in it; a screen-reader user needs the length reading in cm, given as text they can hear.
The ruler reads 9.5 cm
